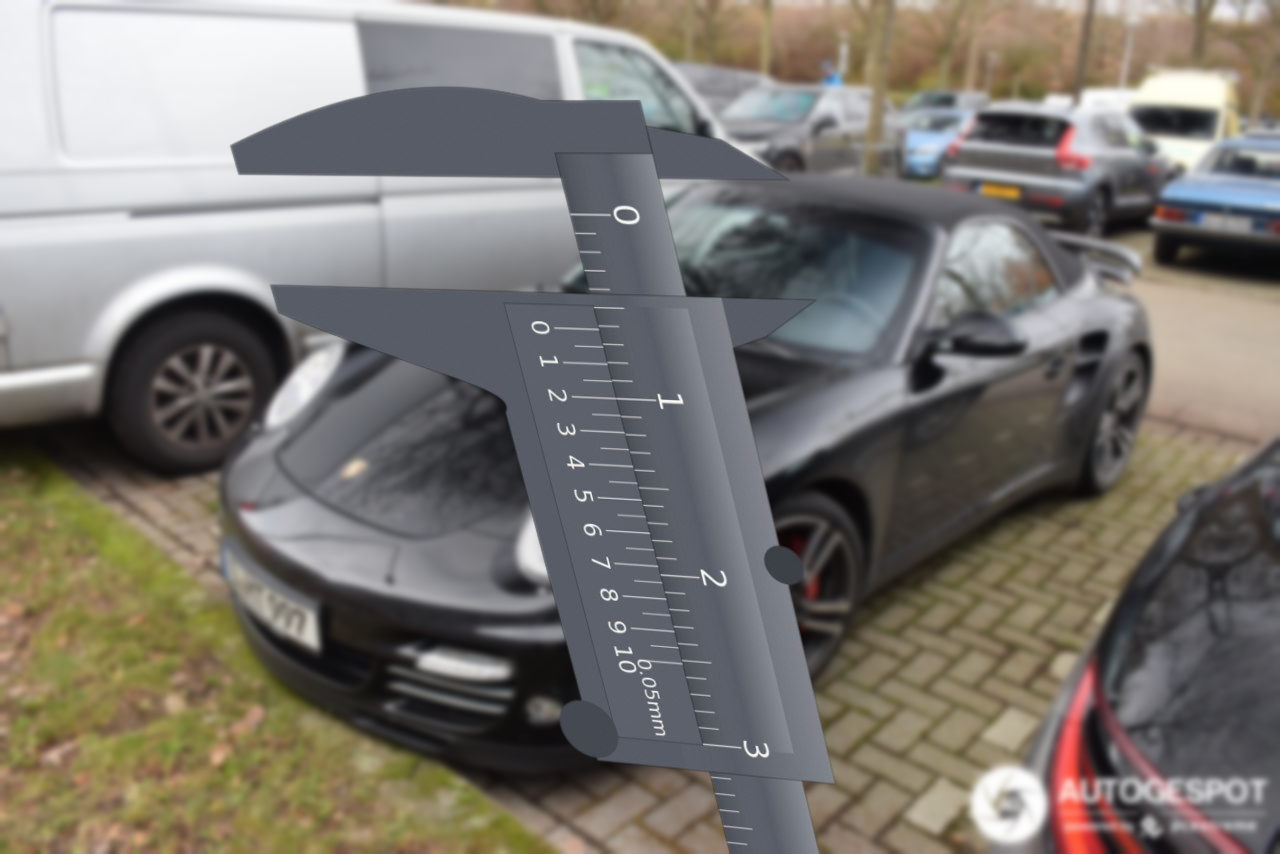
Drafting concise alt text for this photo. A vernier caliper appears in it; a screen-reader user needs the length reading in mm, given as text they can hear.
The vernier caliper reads 6.2 mm
